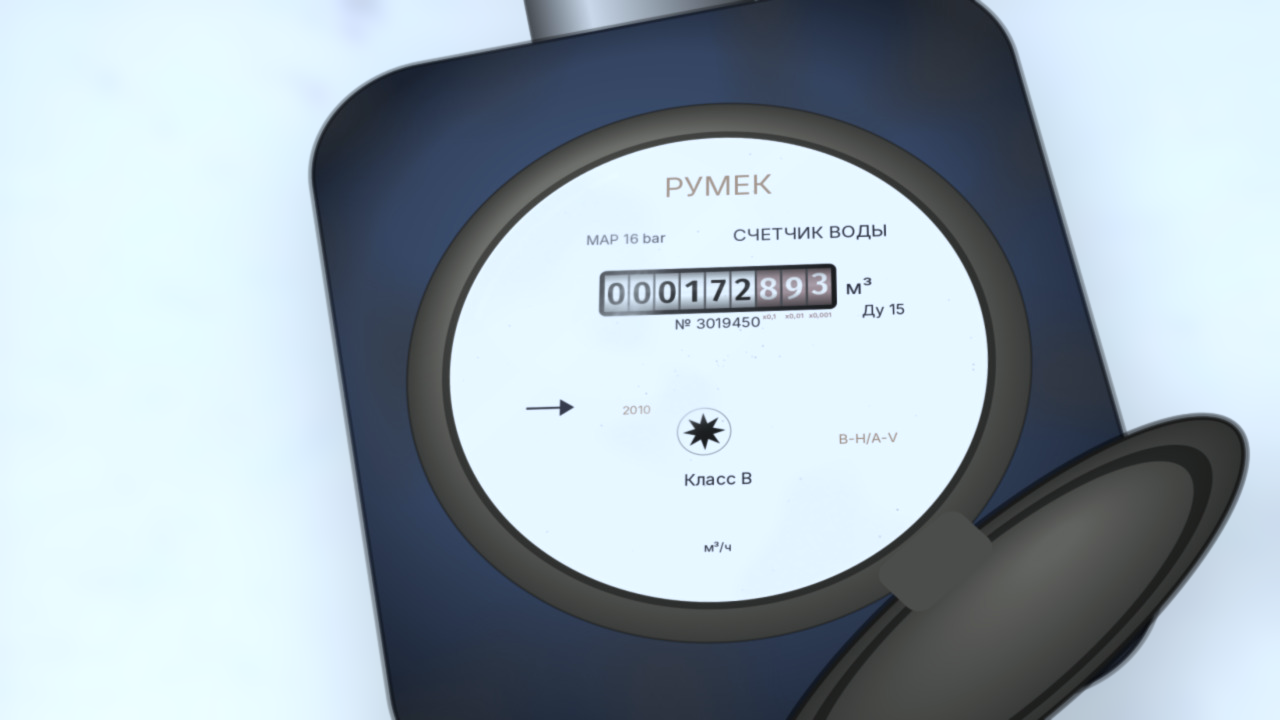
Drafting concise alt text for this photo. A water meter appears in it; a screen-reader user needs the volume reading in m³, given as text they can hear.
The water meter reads 172.893 m³
